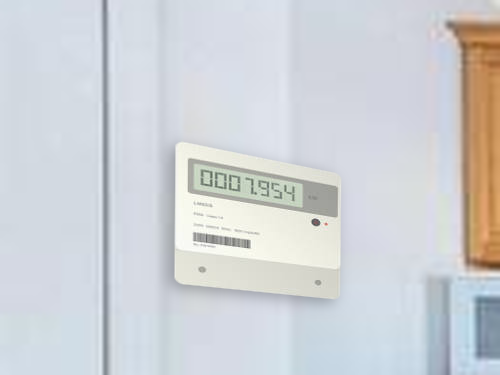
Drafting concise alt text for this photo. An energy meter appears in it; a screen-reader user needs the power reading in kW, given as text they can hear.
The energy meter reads 7.954 kW
